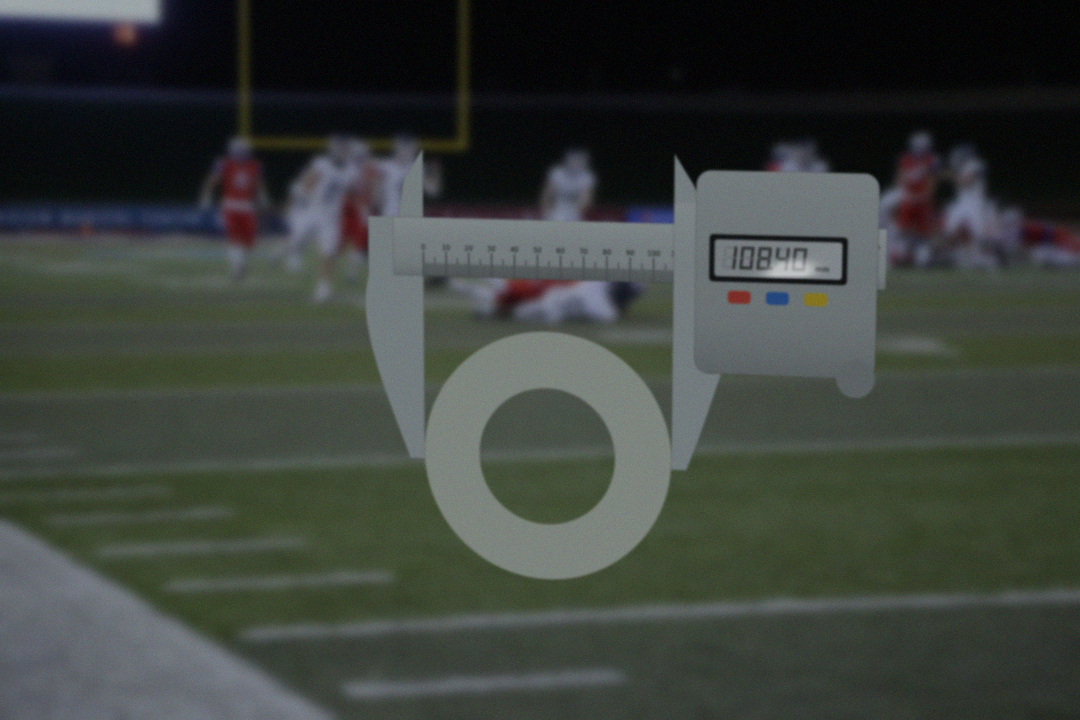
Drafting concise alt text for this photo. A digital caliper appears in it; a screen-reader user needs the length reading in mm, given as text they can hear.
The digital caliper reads 108.40 mm
